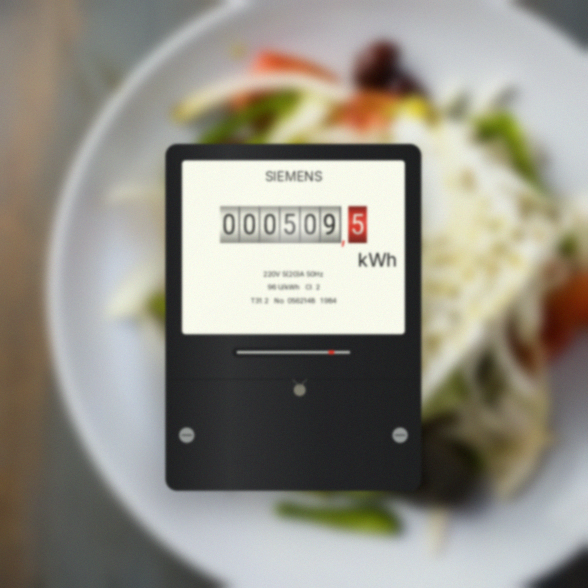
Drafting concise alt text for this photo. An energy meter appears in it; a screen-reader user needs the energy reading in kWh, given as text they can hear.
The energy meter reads 509.5 kWh
